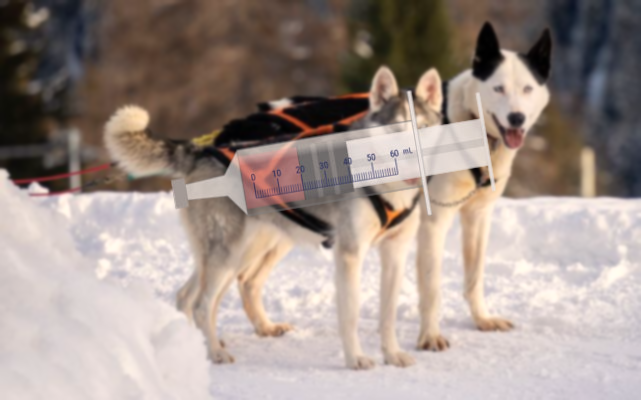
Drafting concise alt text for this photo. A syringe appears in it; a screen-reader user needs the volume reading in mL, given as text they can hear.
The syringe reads 20 mL
